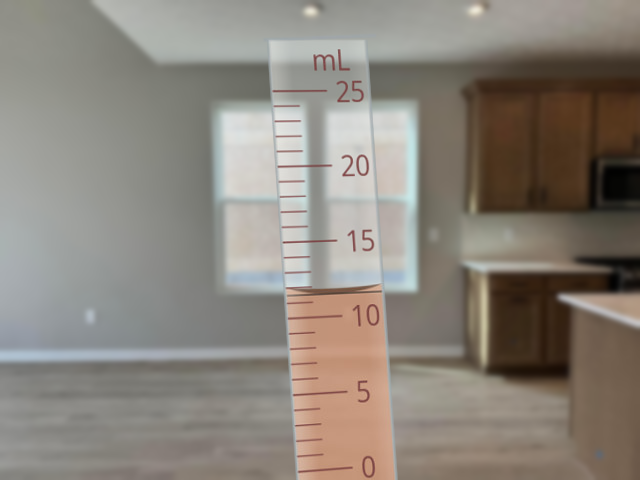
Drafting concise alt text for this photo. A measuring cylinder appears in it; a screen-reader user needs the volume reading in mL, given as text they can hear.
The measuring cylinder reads 11.5 mL
